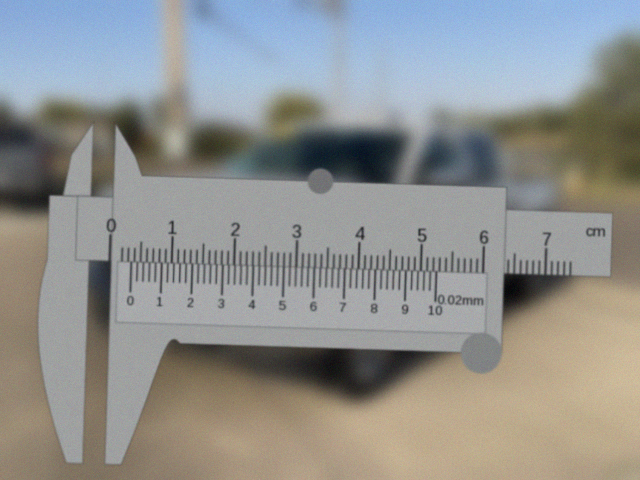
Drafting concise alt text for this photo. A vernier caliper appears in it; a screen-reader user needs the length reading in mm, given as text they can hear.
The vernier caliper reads 3.5 mm
